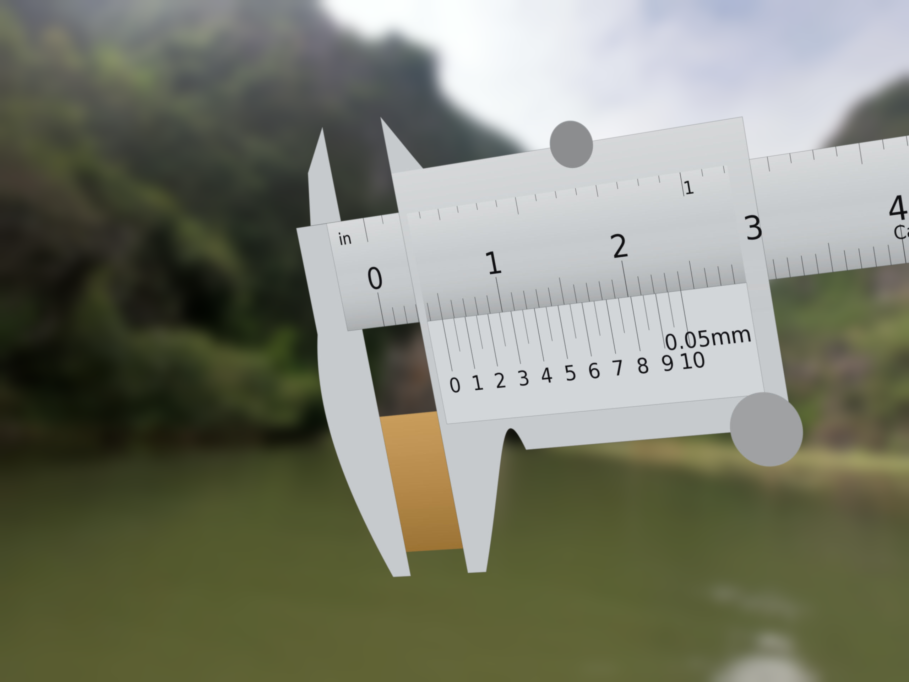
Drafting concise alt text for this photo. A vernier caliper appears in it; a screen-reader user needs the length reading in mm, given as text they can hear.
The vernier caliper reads 5.0 mm
